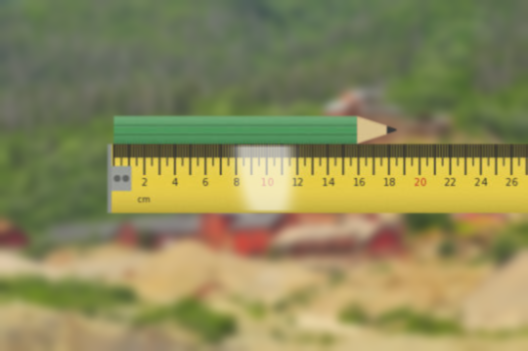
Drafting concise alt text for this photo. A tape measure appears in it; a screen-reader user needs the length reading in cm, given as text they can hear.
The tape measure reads 18.5 cm
